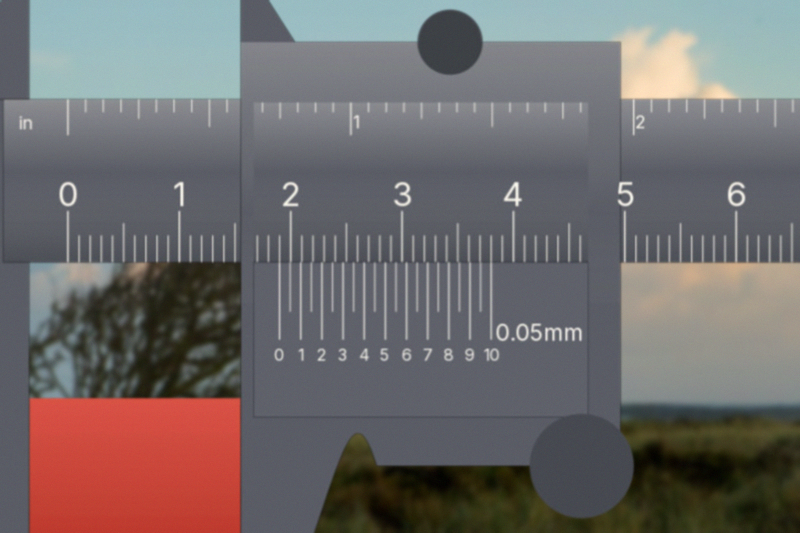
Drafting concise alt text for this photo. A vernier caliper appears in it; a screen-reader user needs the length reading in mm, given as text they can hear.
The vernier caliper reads 19.0 mm
